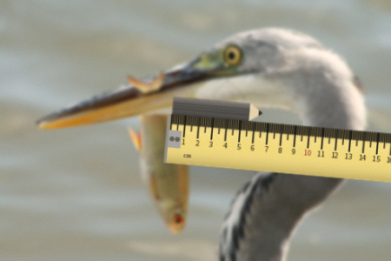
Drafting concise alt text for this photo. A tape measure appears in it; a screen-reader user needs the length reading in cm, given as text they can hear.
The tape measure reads 6.5 cm
